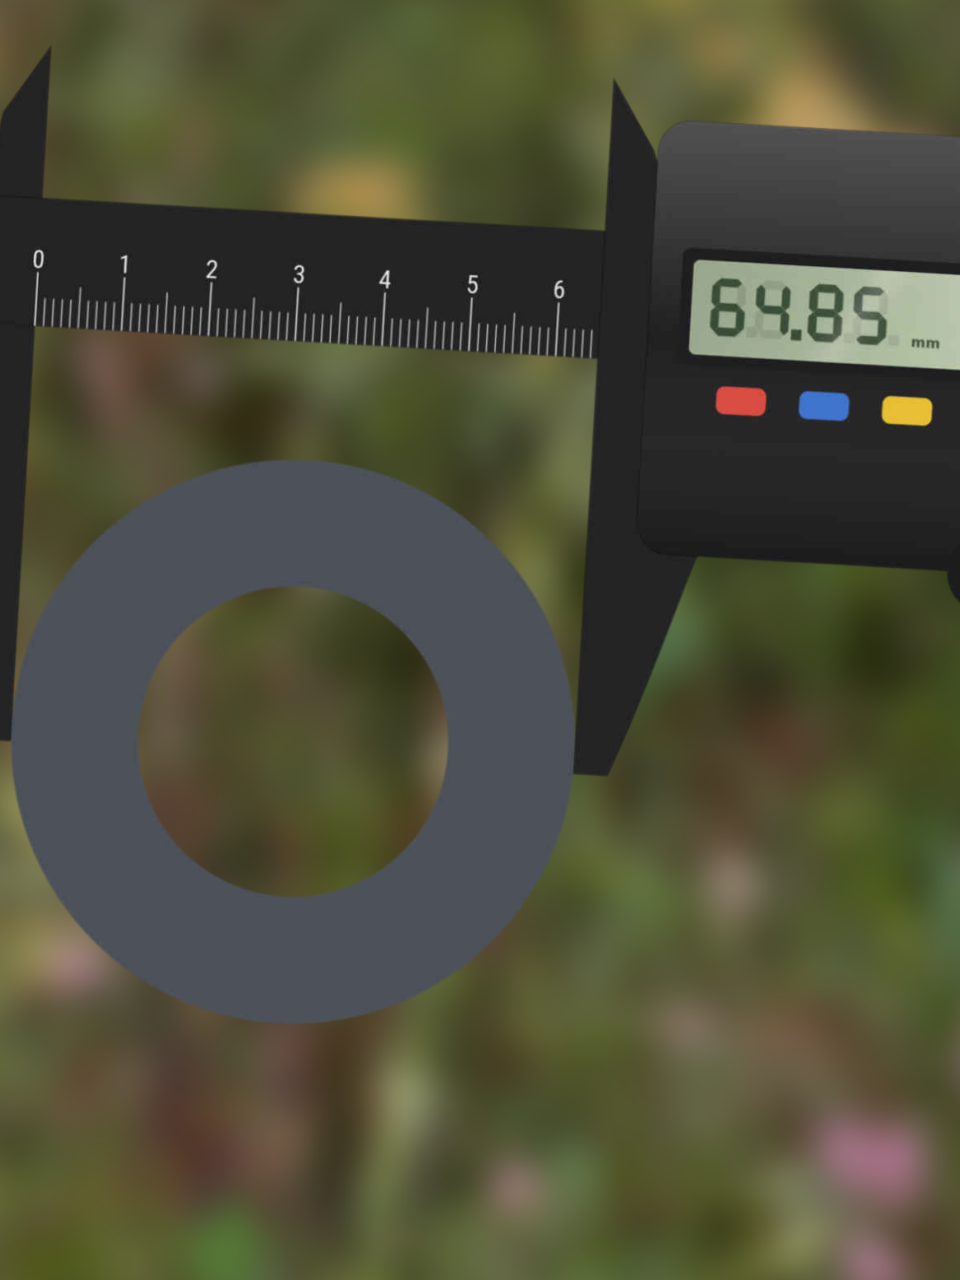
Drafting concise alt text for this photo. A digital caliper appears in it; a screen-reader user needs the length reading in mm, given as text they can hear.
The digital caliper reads 64.85 mm
